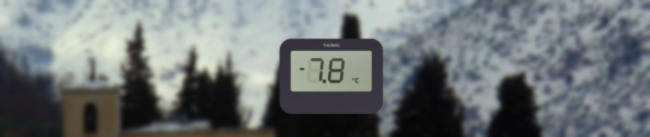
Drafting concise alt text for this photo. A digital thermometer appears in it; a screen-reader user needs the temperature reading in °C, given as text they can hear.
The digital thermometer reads -7.8 °C
